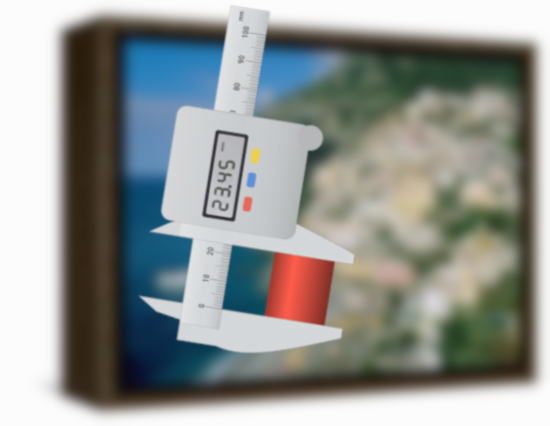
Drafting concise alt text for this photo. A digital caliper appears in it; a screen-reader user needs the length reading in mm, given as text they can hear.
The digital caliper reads 23.45 mm
